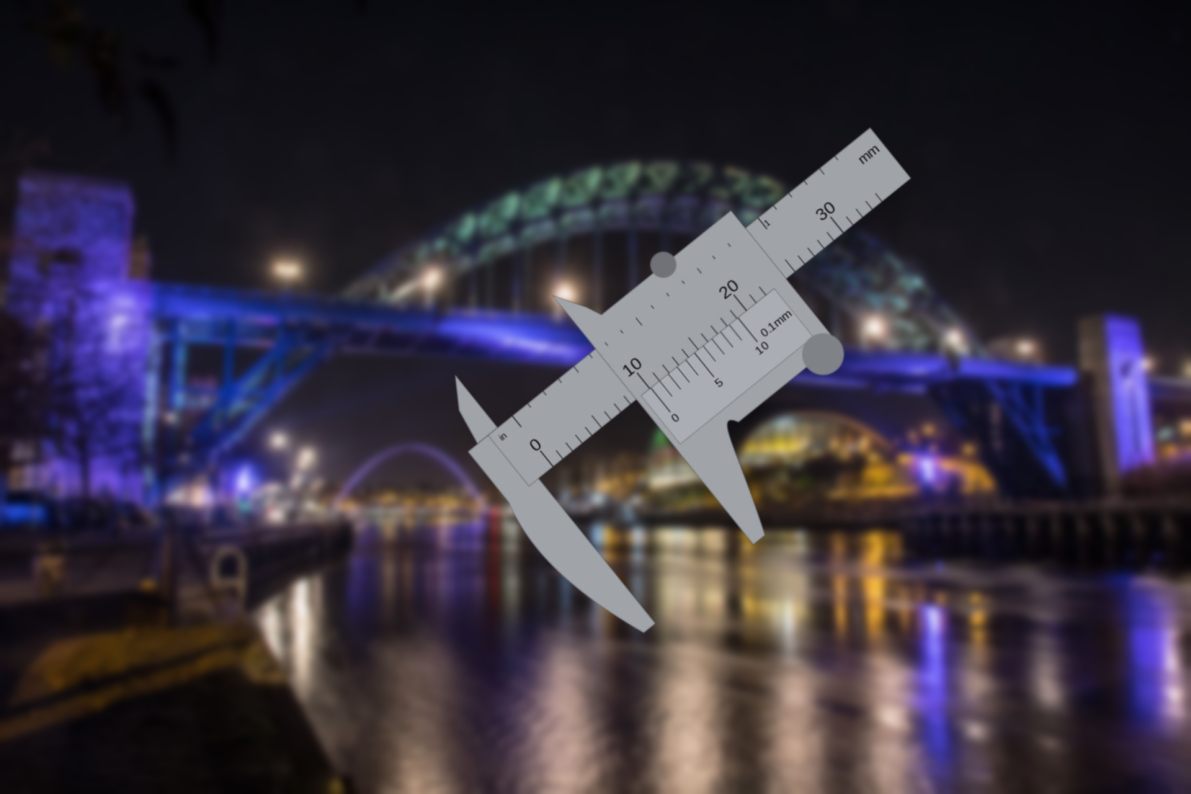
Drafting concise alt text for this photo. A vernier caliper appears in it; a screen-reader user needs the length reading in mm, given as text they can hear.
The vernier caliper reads 10.1 mm
